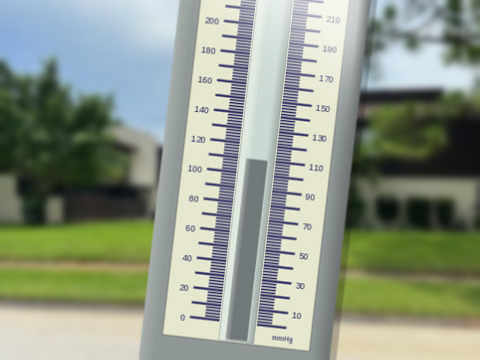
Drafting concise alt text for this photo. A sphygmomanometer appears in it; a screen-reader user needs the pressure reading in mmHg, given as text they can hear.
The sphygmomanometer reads 110 mmHg
